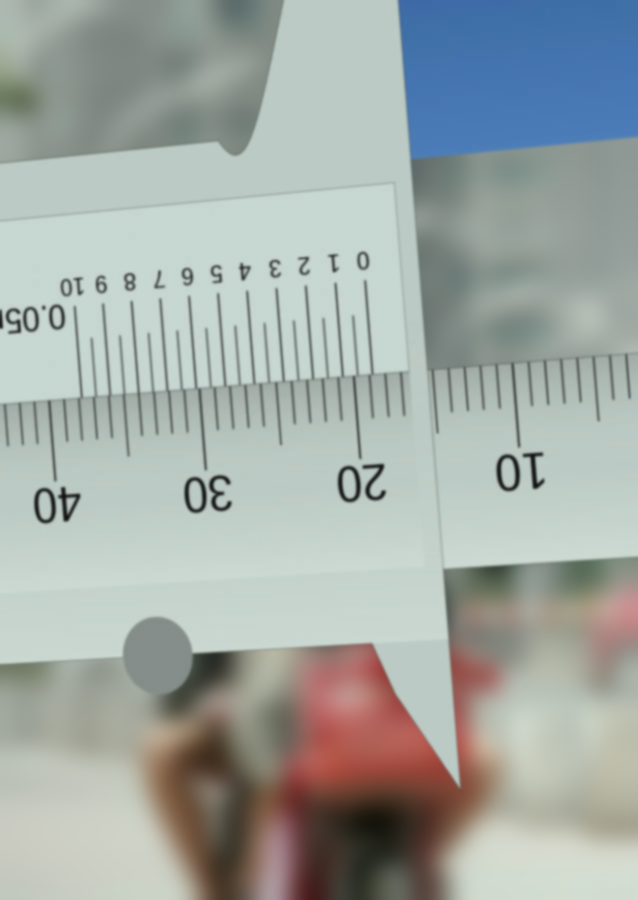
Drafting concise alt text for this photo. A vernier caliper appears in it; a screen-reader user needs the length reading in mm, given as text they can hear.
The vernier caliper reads 18.8 mm
